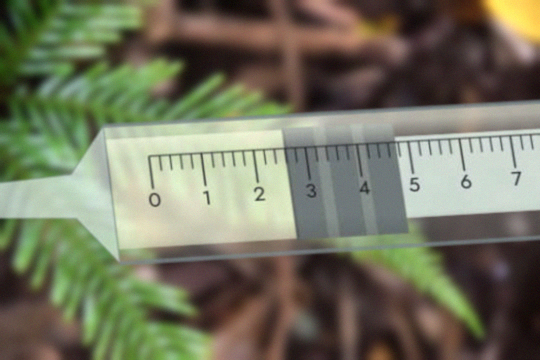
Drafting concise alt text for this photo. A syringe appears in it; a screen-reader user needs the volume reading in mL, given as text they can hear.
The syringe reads 2.6 mL
